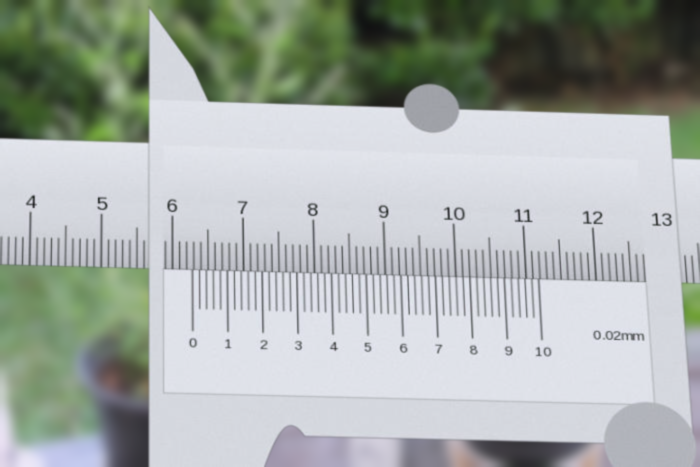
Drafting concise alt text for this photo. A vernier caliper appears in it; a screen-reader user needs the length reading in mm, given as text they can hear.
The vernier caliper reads 62.8 mm
